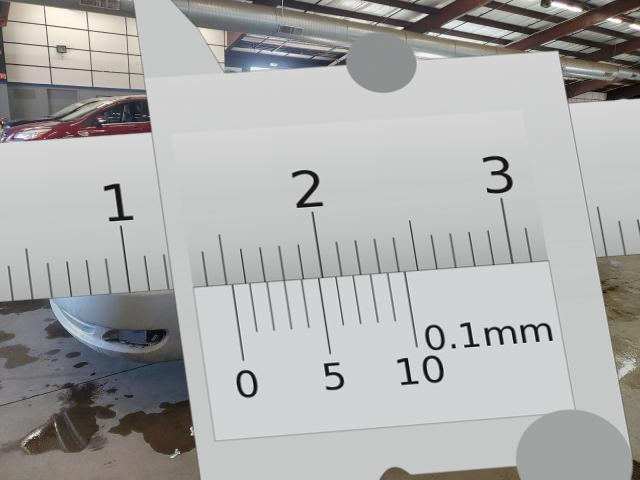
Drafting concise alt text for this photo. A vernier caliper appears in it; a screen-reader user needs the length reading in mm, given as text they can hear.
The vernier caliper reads 15.3 mm
